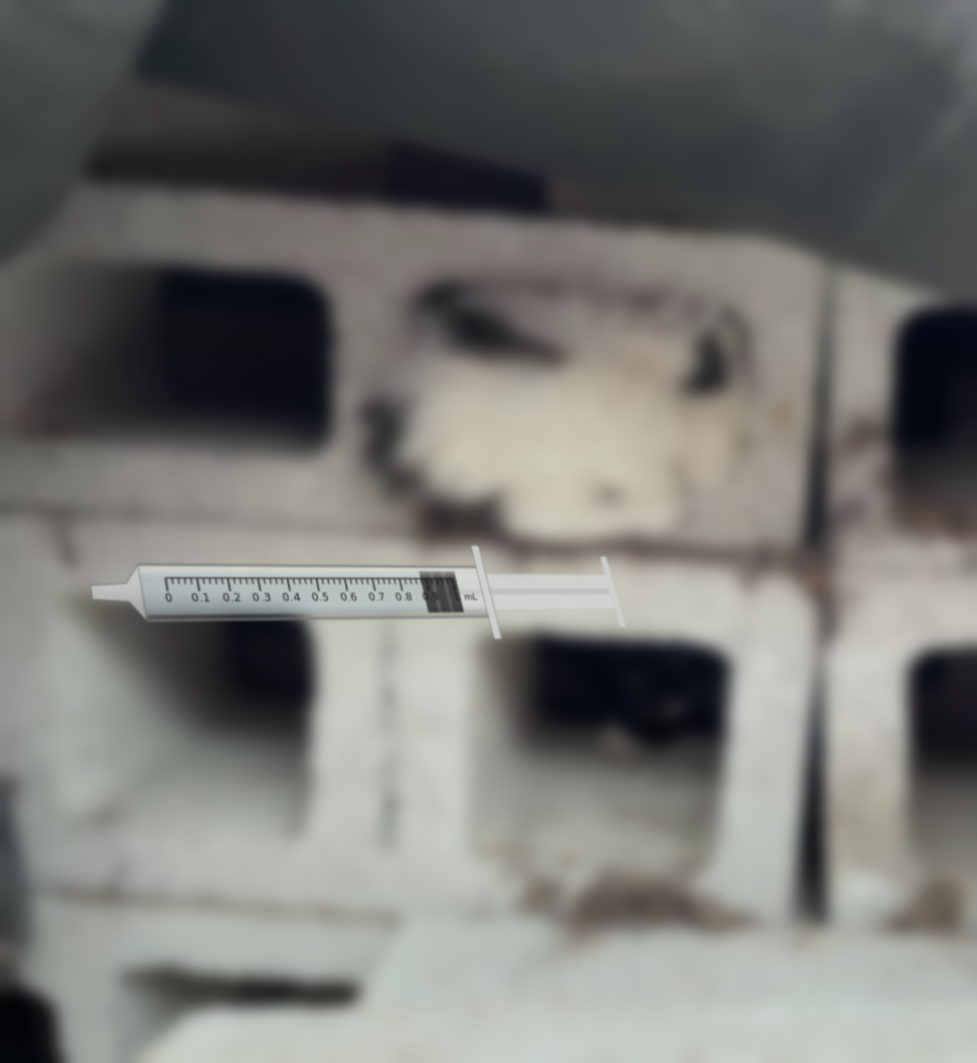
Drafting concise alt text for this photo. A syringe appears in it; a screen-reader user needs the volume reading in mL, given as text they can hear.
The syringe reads 0.88 mL
